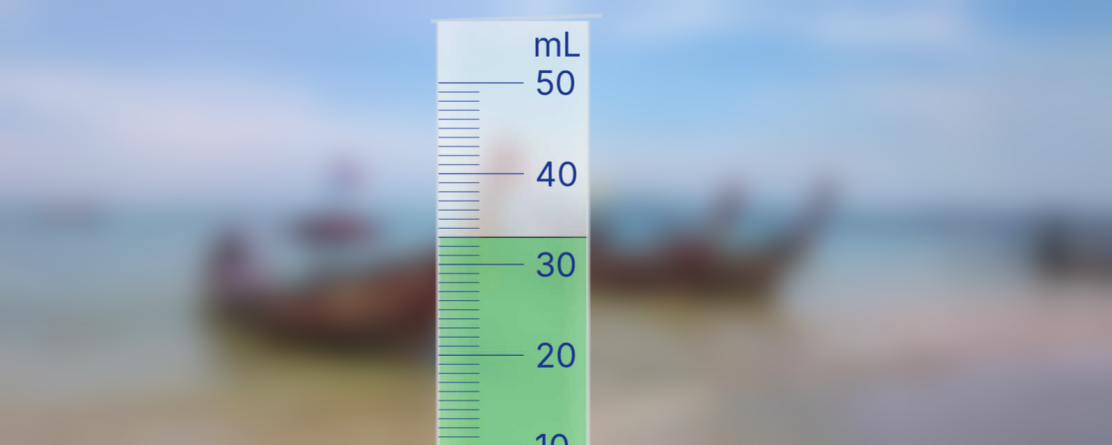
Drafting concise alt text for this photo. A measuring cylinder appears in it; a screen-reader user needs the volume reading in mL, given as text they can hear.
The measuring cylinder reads 33 mL
